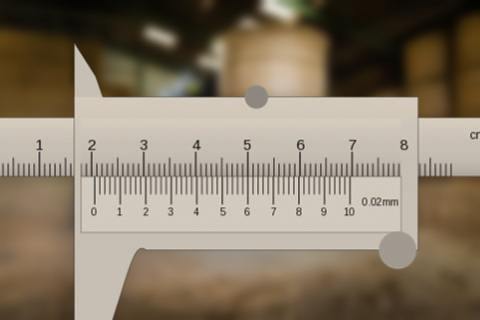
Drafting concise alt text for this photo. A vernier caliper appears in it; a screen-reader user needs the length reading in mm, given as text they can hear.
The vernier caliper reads 20.6 mm
